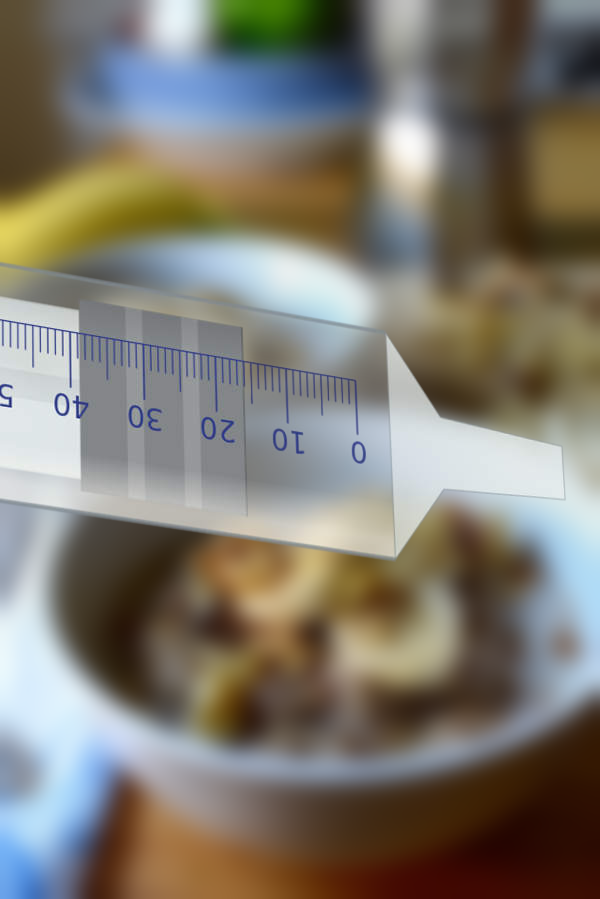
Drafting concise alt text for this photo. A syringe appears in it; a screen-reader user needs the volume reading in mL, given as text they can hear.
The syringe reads 16 mL
